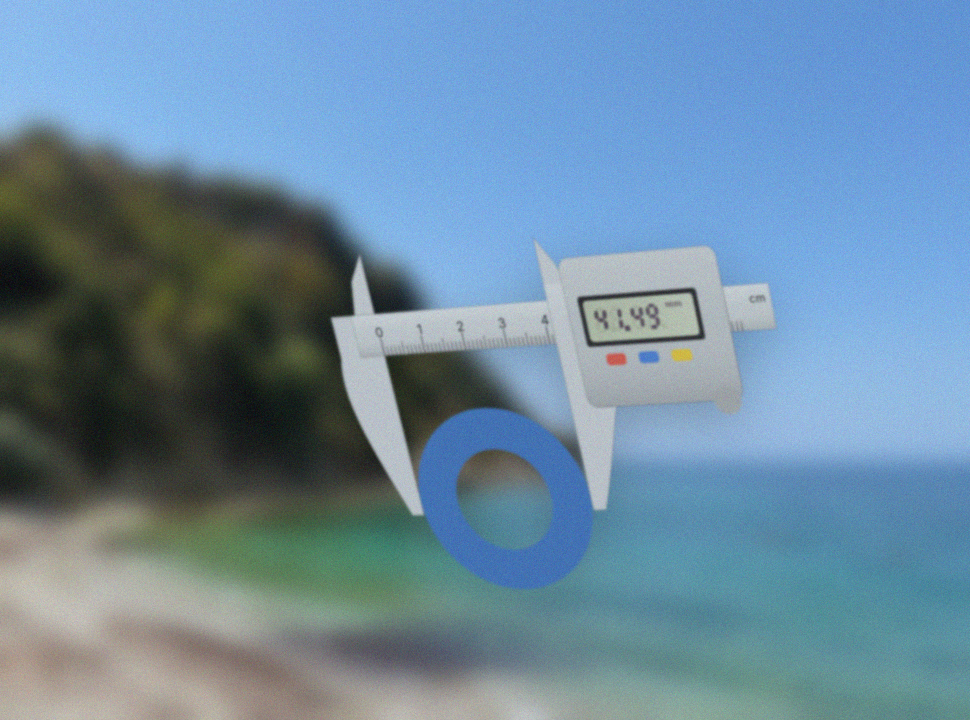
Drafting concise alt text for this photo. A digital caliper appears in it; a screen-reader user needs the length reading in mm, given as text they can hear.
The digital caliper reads 41.49 mm
